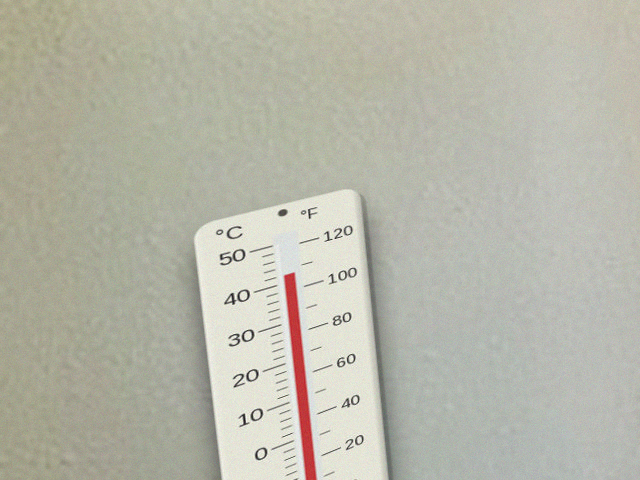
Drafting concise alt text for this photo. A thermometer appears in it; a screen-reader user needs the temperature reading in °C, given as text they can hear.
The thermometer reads 42 °C
